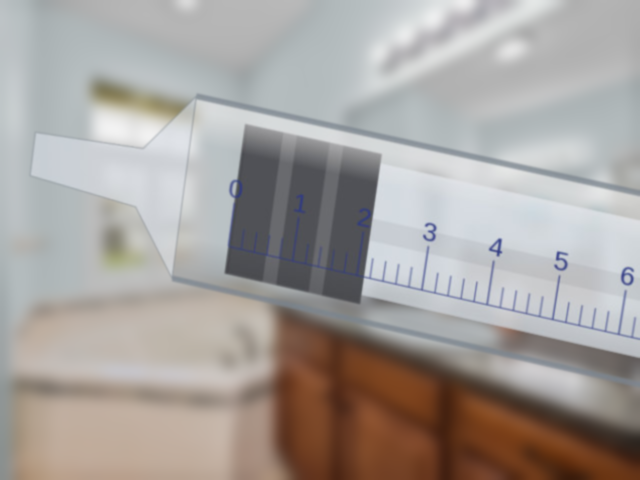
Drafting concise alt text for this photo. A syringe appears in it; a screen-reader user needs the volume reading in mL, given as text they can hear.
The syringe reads 0 mL
